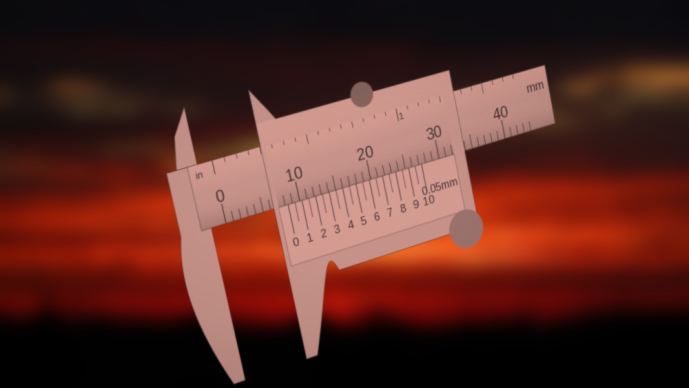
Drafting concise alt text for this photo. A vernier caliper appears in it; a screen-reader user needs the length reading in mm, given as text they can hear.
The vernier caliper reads 8.4 mm
